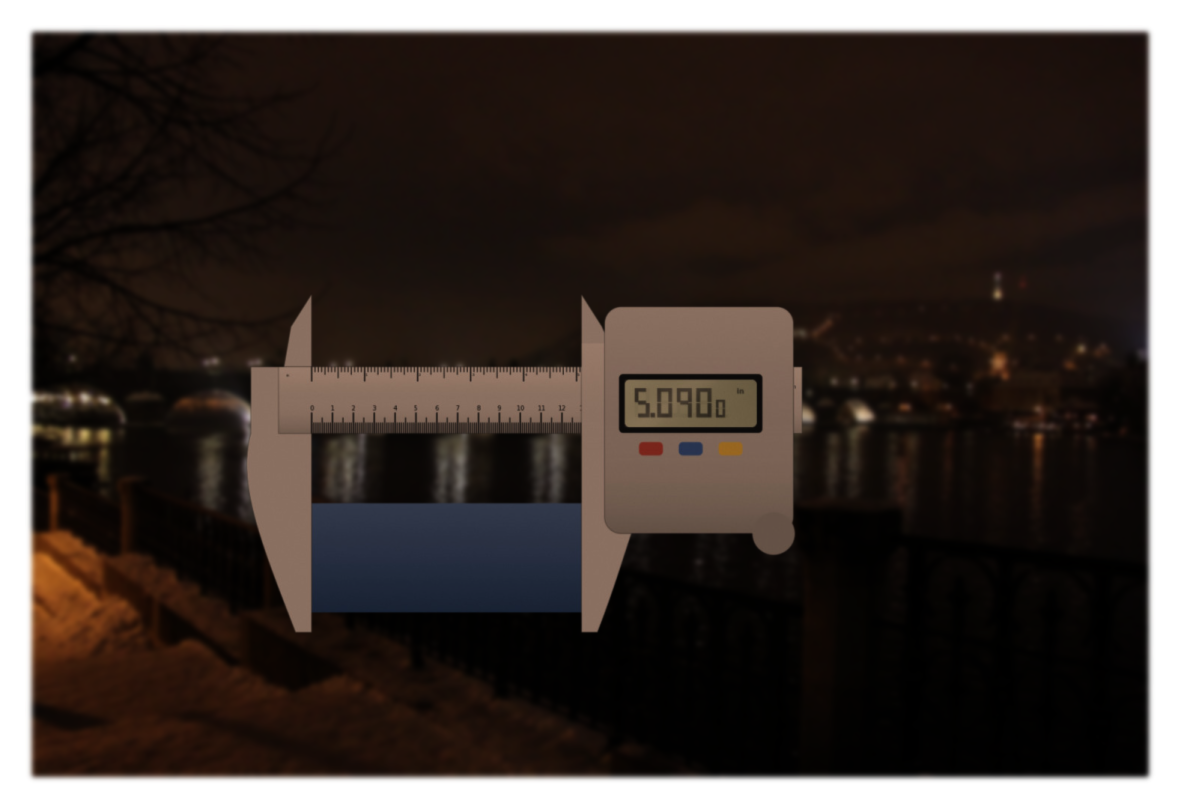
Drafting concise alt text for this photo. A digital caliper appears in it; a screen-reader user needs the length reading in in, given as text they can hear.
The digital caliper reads 5.0900 in
